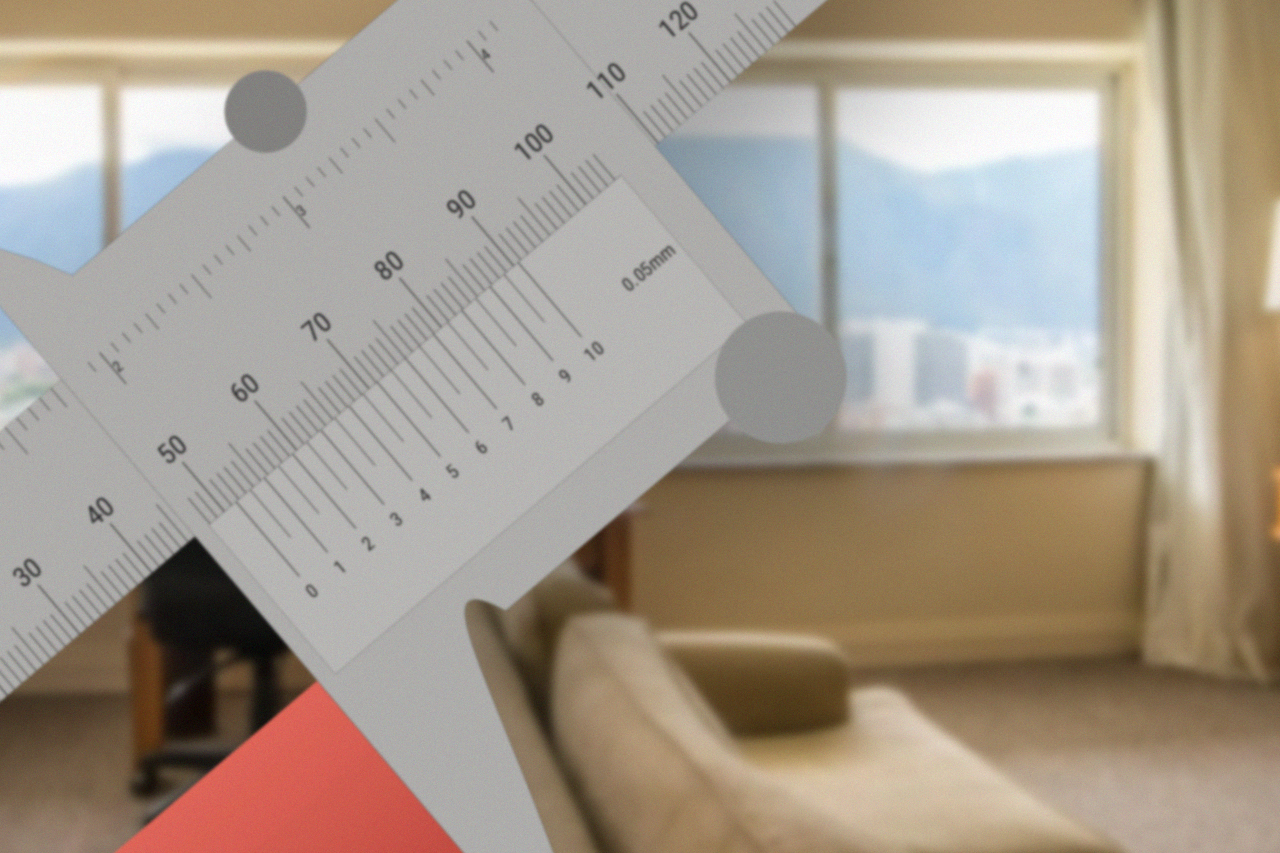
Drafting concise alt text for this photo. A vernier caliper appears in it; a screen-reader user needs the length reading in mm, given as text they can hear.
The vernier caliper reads 51.6 mm
